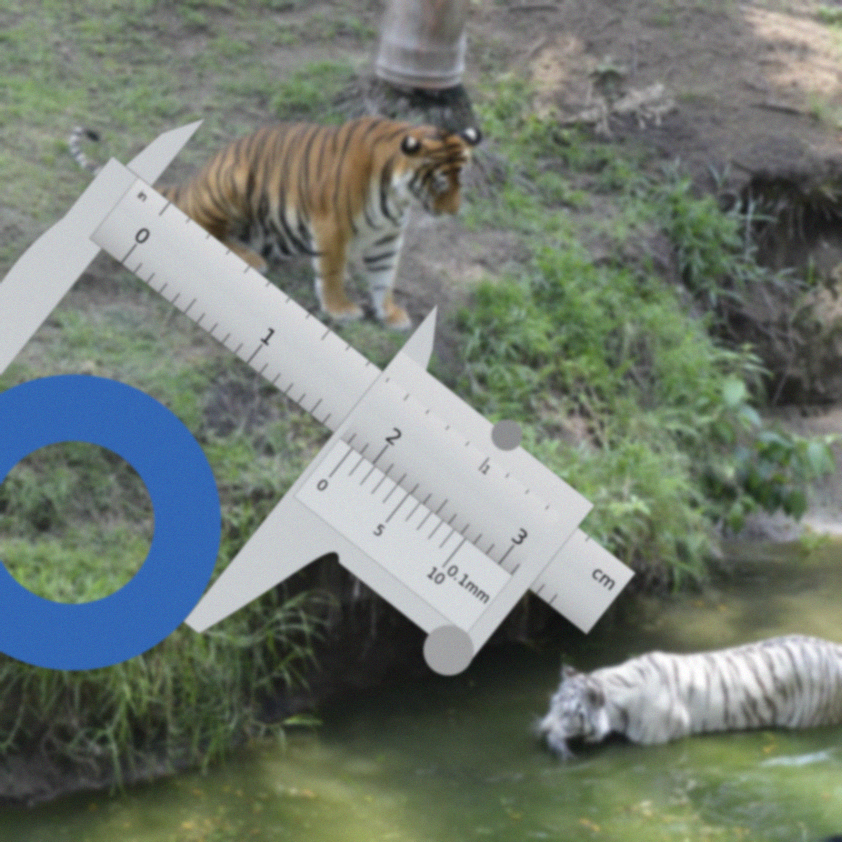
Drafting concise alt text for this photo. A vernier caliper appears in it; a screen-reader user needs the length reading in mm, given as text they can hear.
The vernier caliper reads 18.4 mm
